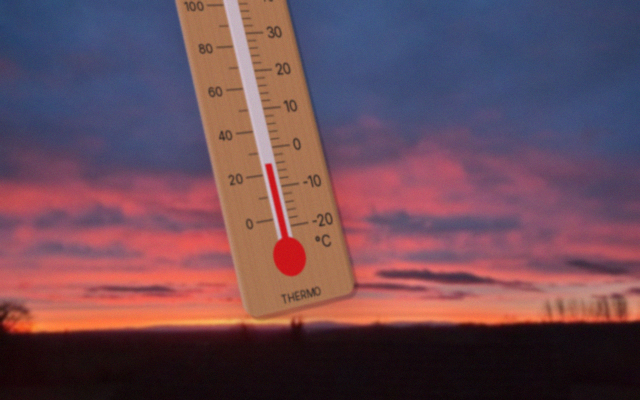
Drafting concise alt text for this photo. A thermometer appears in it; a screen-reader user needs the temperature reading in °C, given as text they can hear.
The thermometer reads -4 °C
